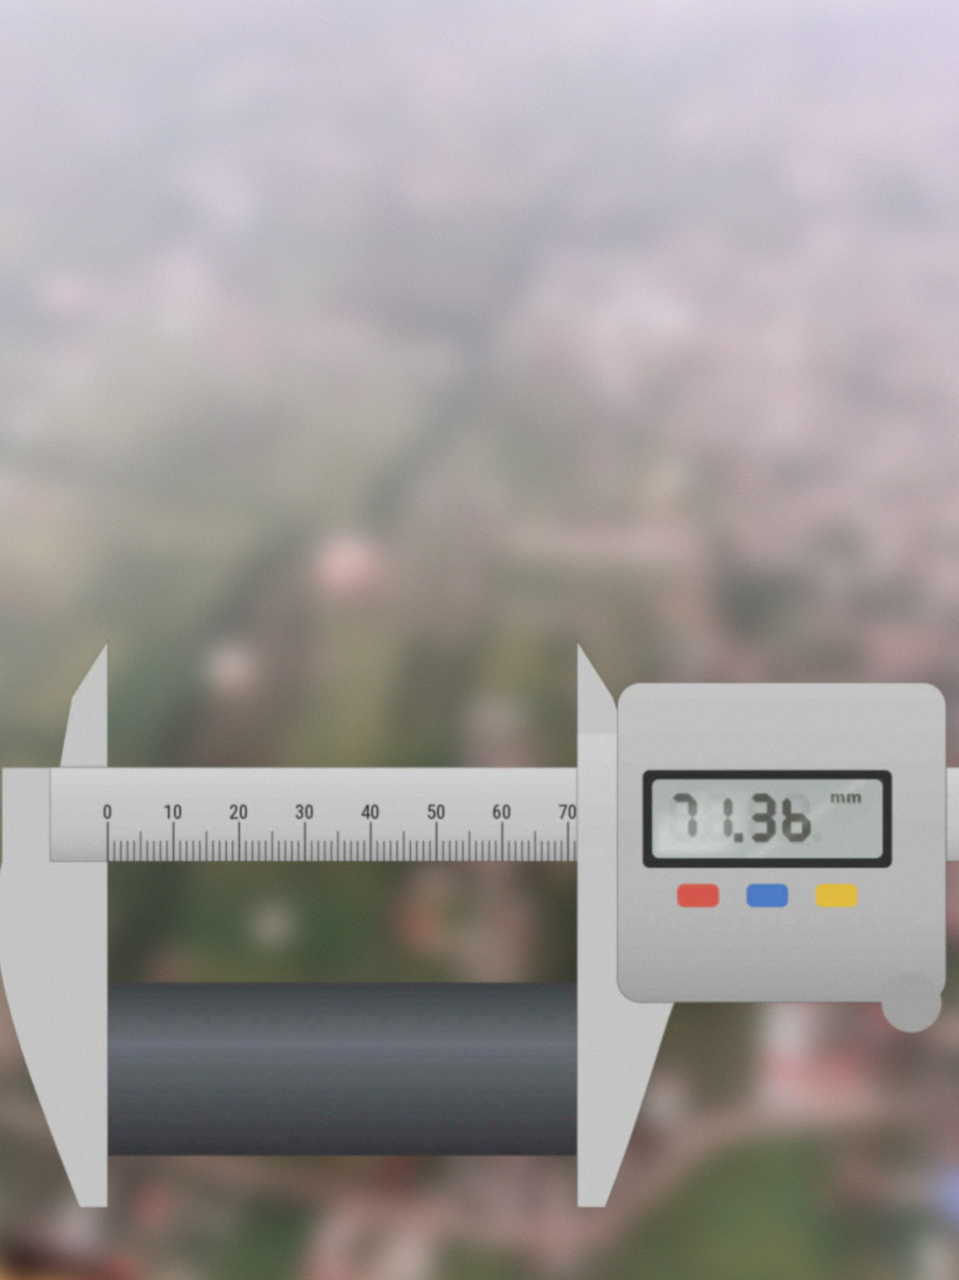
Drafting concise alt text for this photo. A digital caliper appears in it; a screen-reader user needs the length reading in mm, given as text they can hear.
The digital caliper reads 71.36 mm
